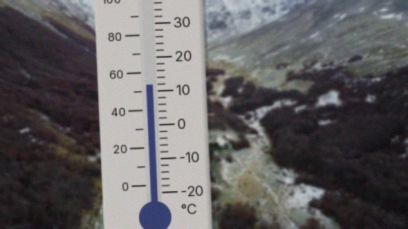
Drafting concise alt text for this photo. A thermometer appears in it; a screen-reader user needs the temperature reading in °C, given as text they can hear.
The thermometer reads 12 °C
